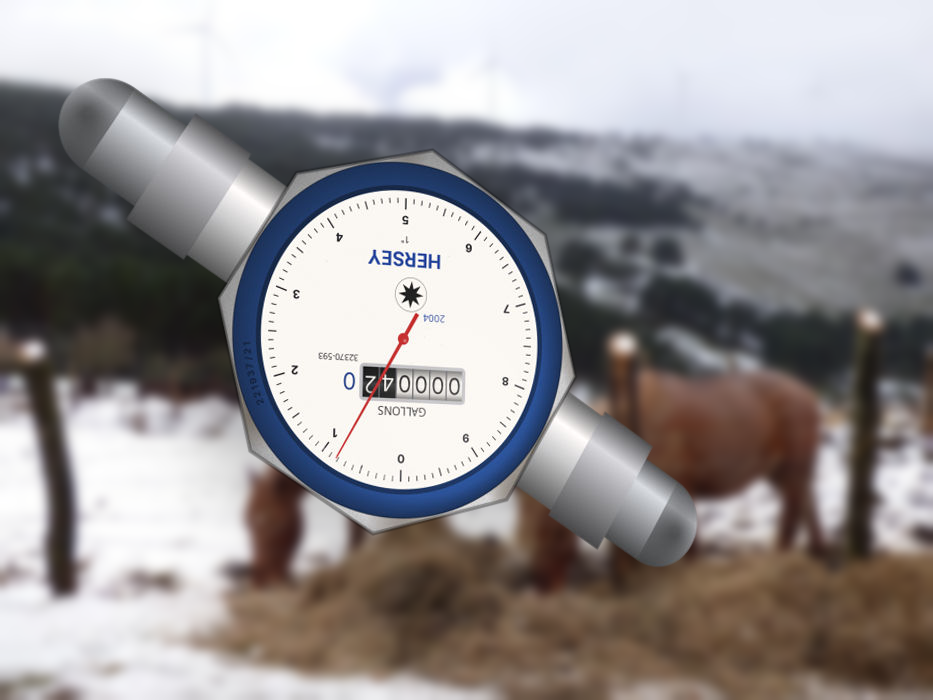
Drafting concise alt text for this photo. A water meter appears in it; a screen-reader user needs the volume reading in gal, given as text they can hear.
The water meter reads 420.8 gal
